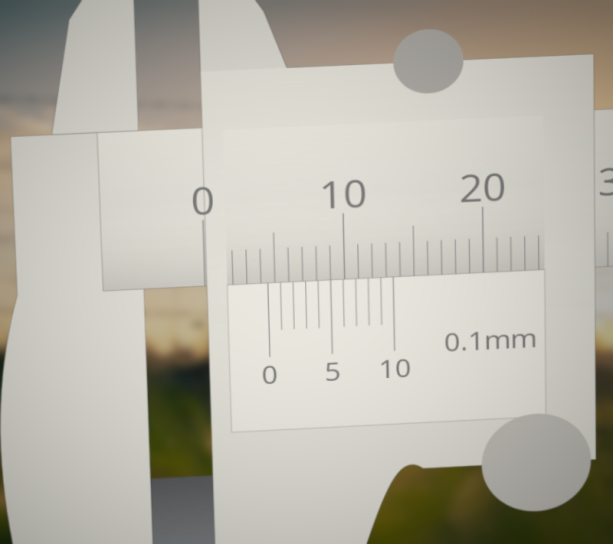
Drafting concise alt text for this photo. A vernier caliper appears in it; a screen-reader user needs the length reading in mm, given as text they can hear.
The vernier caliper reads 4.5 mm
